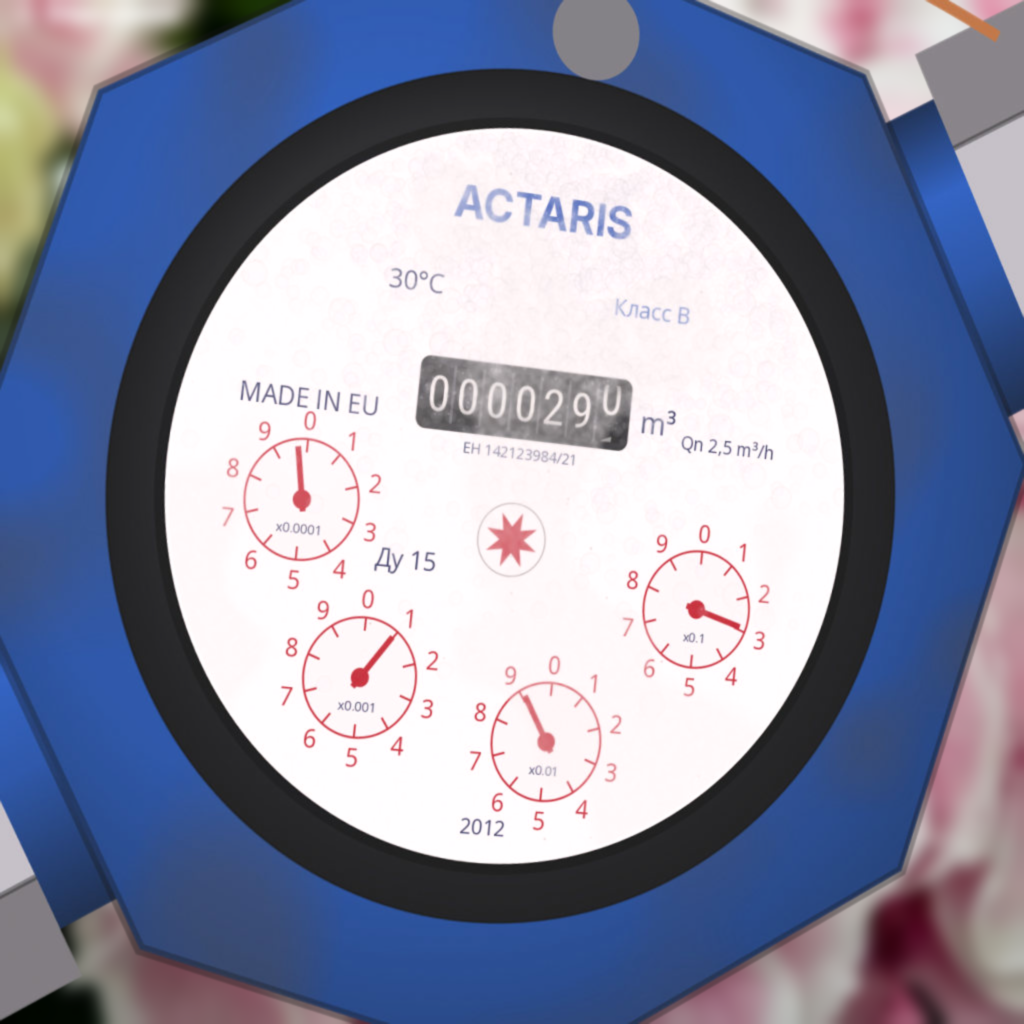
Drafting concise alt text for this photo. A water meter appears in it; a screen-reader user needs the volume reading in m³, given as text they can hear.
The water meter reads 290.2909 m³
